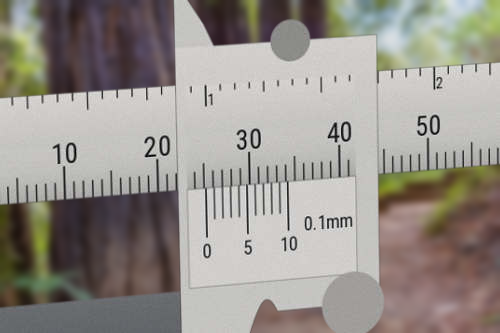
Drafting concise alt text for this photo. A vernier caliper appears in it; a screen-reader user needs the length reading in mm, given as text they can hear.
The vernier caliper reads 25.2 mm
